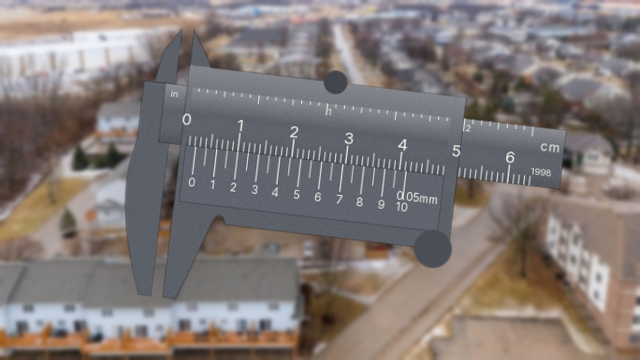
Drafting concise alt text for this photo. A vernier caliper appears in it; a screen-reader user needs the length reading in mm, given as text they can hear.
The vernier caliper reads 2.2 mm
